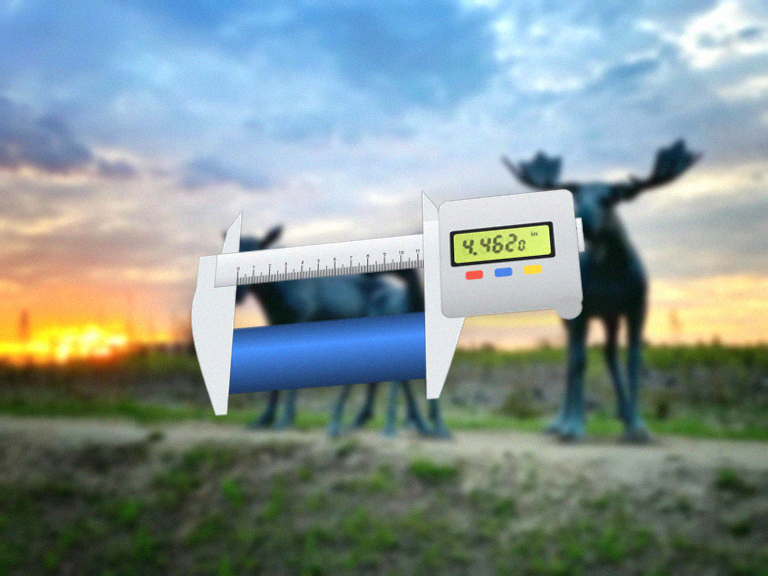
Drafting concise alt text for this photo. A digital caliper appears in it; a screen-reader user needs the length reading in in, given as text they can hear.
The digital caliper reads 4.4620 in
